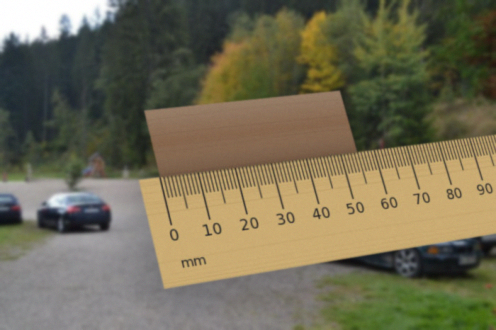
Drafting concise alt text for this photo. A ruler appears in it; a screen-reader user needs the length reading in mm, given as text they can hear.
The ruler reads 55 mm
